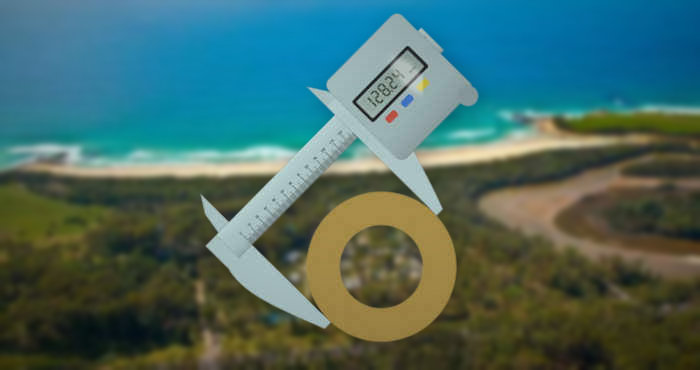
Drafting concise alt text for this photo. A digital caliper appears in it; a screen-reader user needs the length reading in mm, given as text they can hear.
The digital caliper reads 128.24 mm
